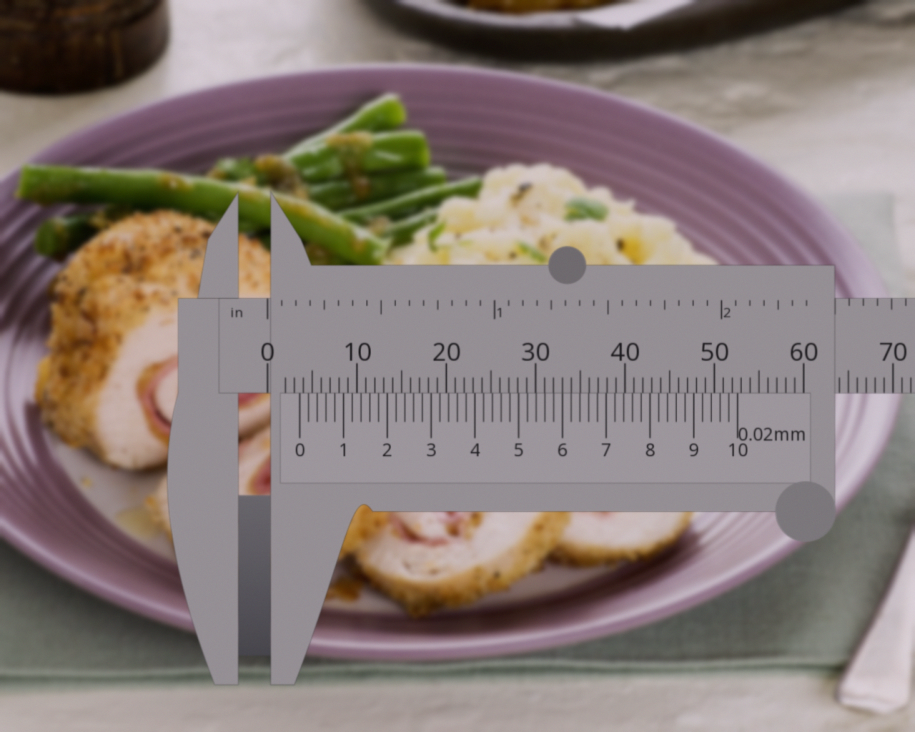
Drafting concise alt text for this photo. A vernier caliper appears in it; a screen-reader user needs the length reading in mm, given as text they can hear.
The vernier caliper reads 3.6 mm
